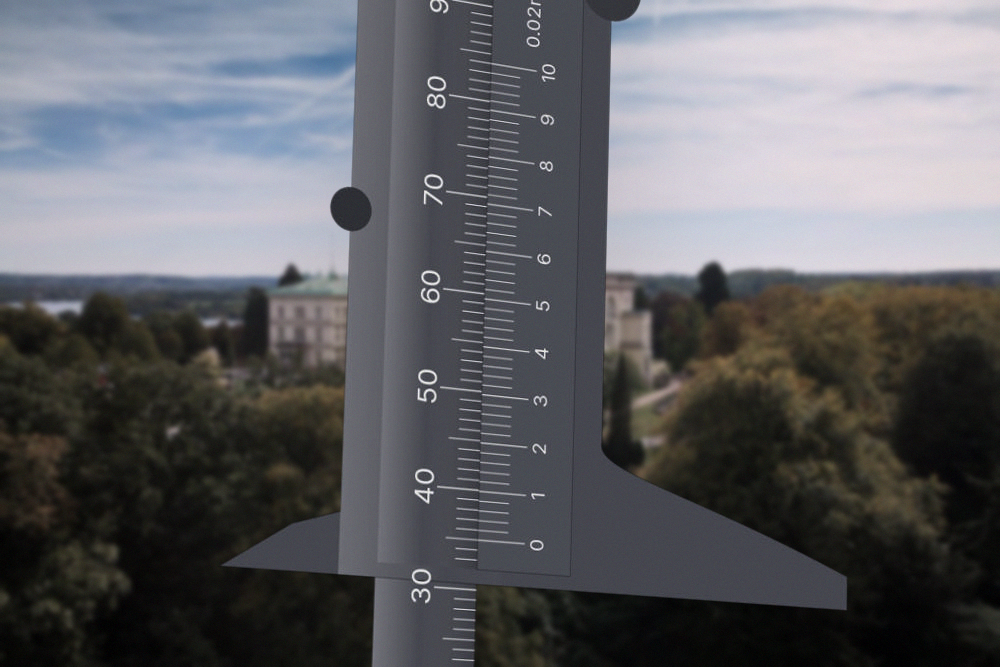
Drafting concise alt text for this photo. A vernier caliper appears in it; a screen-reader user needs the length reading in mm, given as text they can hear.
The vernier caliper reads 35.0 mm
